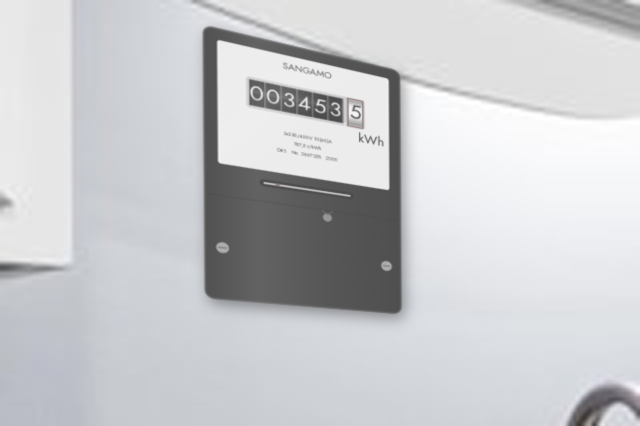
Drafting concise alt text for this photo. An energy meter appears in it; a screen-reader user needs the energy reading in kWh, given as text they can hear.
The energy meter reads 3453.5 kWh
